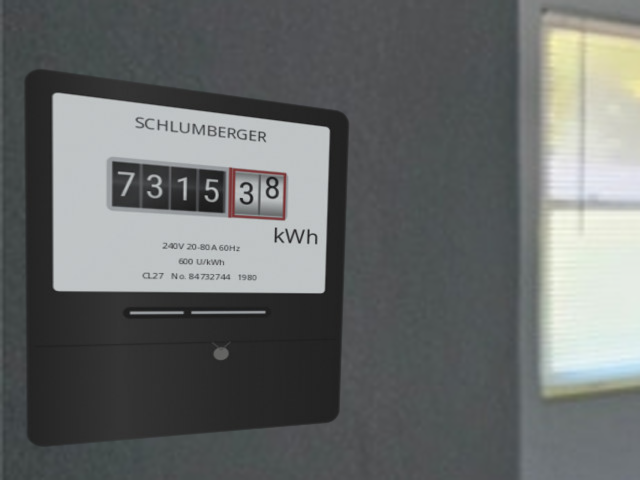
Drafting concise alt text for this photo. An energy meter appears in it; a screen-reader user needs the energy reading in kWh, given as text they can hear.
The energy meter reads 7315.38 kWh
